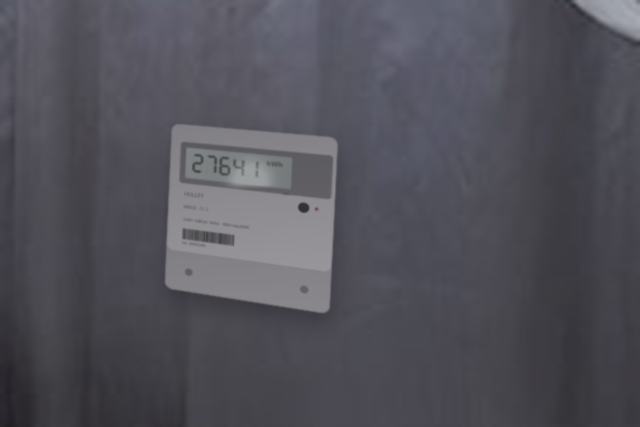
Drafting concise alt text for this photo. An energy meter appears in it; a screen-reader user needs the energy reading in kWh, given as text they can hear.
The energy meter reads 27641 kWh
